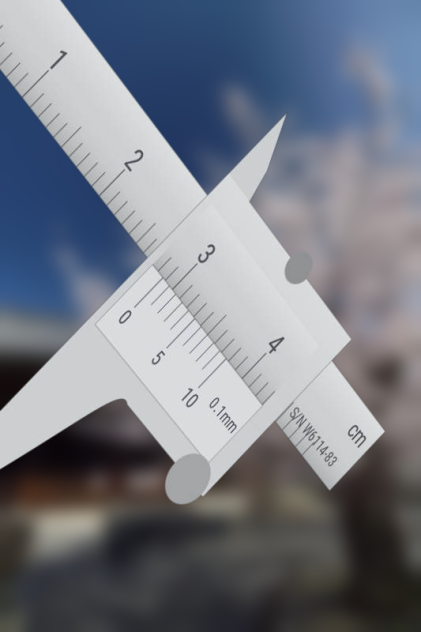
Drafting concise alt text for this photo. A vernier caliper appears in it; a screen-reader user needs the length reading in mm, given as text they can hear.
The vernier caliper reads 28.7 mm
